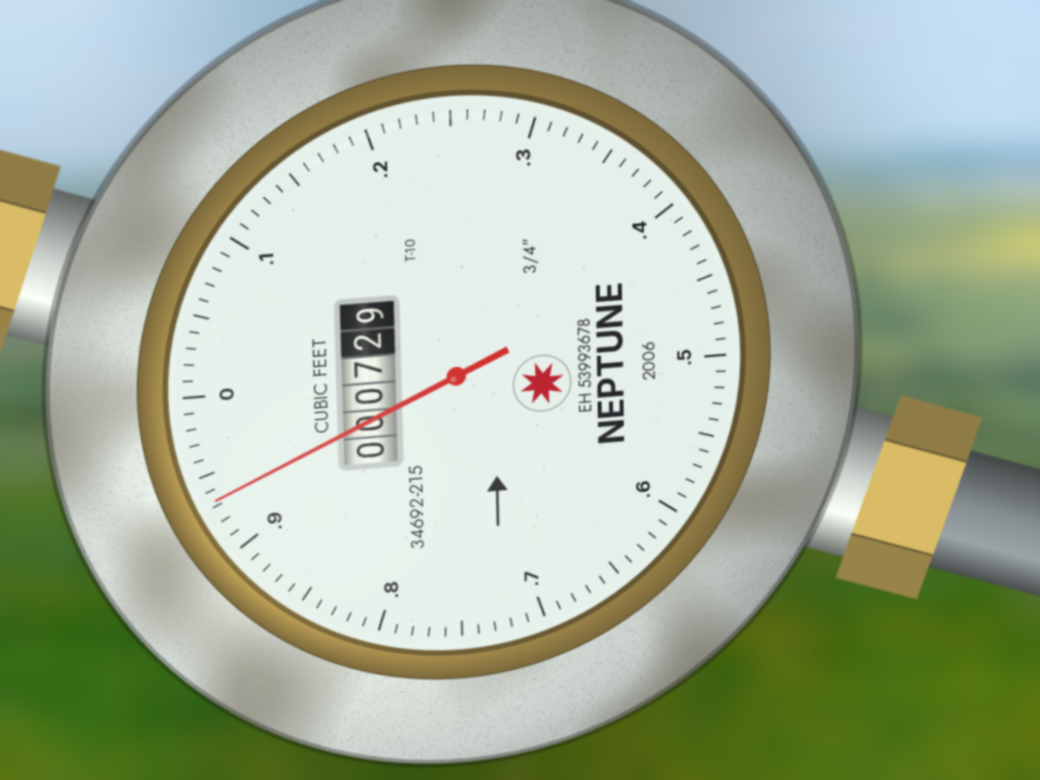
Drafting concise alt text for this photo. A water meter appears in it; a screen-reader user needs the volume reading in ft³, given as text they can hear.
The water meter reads 728.93 ft³
